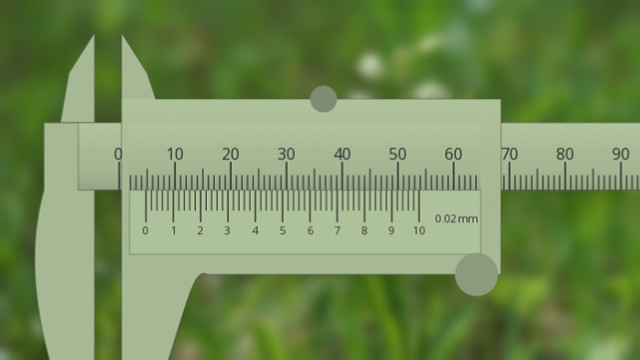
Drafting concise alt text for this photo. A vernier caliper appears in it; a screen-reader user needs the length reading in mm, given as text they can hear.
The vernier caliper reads 4.8 mm
